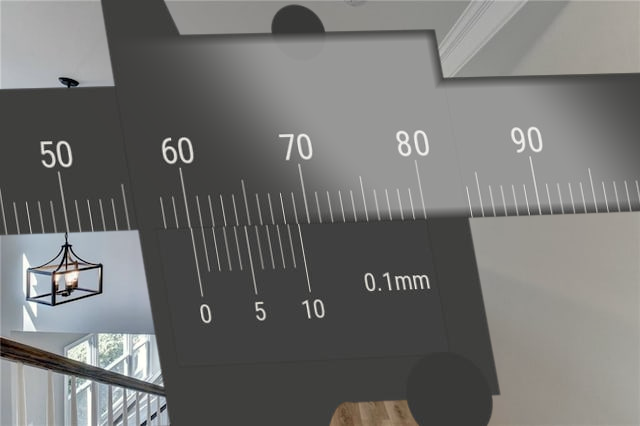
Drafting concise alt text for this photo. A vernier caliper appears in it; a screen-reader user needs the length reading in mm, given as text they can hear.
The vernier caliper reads 60.1 mm
